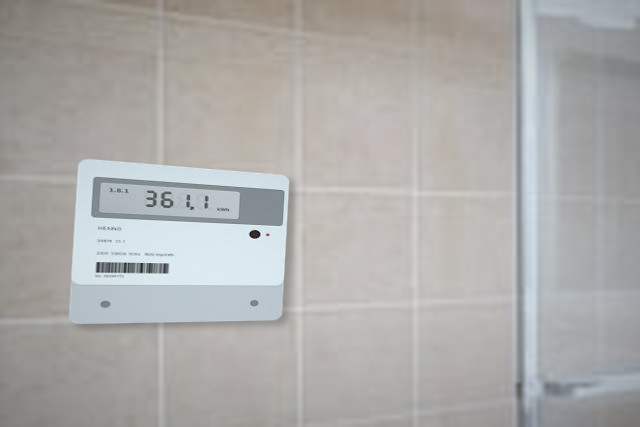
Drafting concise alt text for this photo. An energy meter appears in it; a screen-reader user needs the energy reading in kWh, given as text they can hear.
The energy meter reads 361.1 kWh
